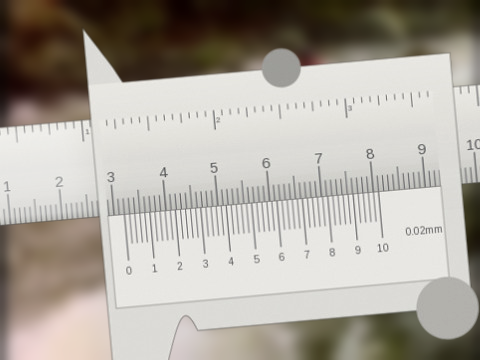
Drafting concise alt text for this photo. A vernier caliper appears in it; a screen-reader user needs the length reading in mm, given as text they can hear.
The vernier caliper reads 32.0 mm
